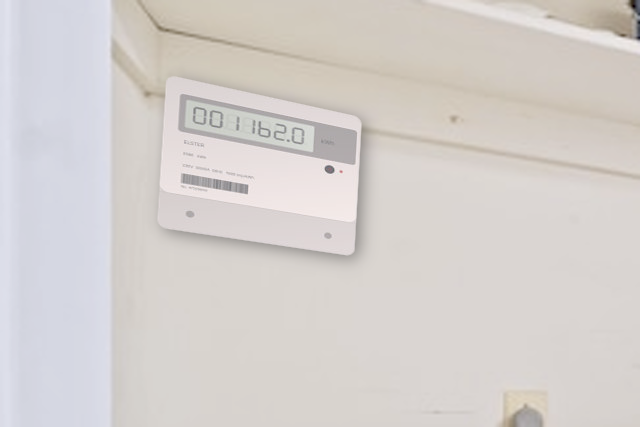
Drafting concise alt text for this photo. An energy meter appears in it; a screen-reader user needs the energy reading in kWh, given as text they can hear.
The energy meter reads 1162.0 kWh
